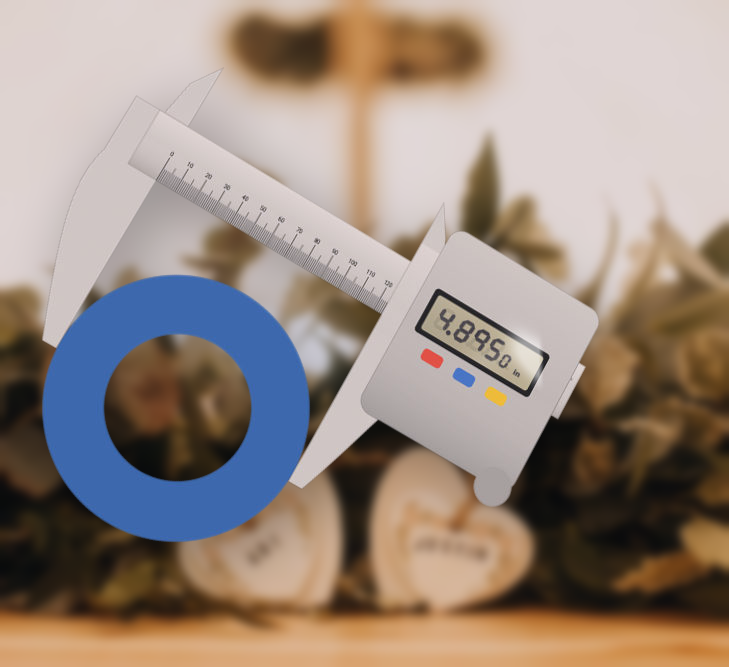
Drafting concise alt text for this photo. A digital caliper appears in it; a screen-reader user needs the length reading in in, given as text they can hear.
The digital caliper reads 4.8950 in
